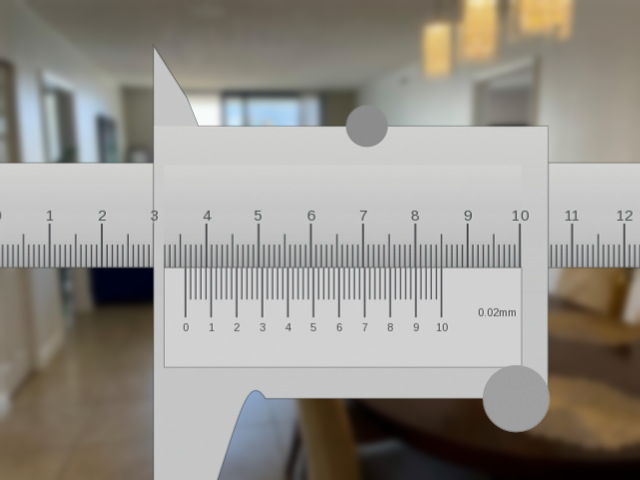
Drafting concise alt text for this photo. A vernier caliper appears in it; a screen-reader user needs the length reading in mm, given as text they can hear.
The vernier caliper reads 36.0 mm
